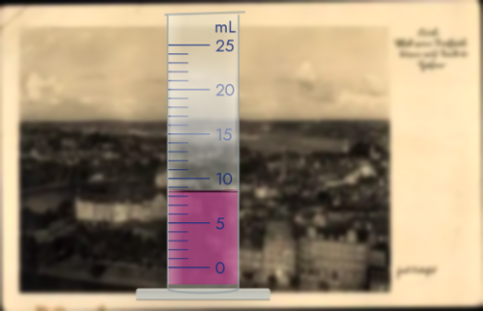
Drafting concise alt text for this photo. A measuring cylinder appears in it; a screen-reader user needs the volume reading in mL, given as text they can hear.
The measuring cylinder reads 8.5 mL
